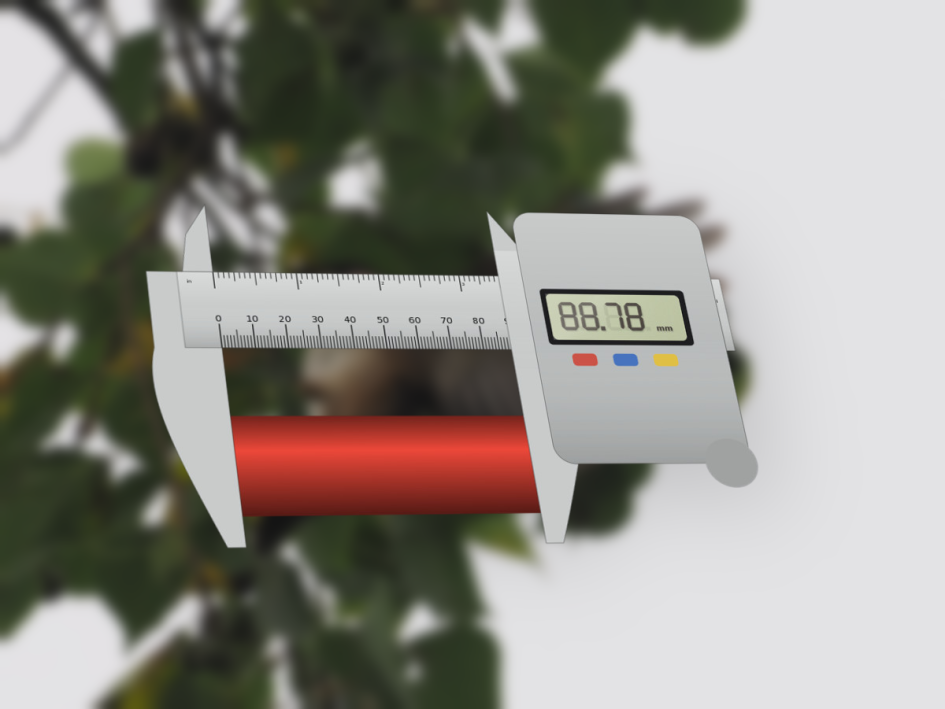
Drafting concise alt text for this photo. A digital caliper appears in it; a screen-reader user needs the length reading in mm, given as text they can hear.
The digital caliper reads 88.78 mm
